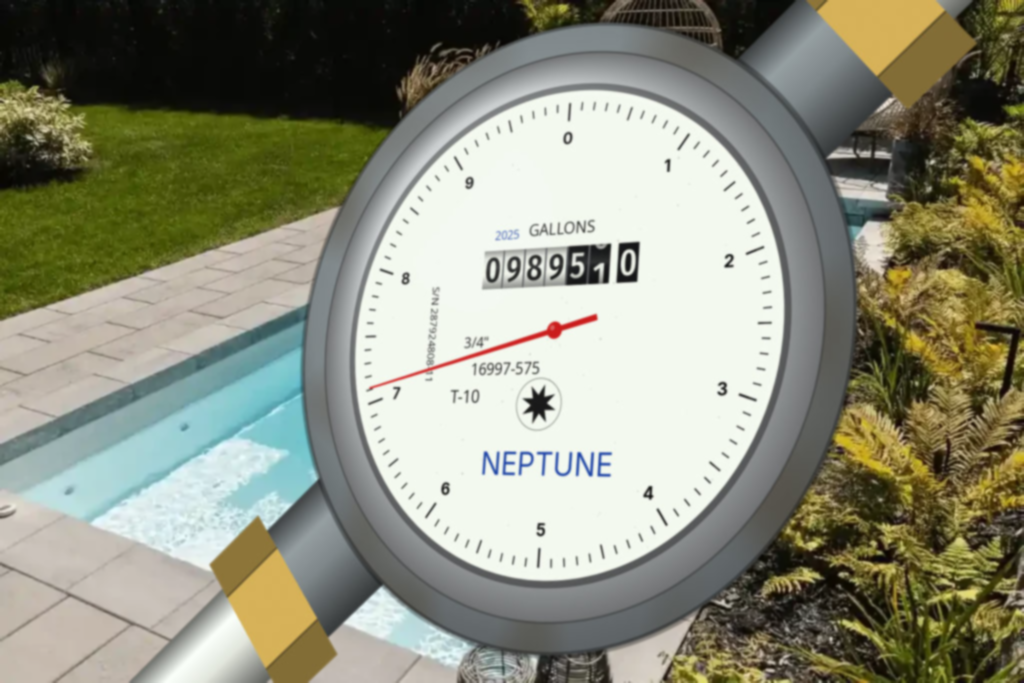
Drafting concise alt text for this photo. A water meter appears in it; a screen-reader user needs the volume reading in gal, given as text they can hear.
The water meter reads 989507.1 gal
